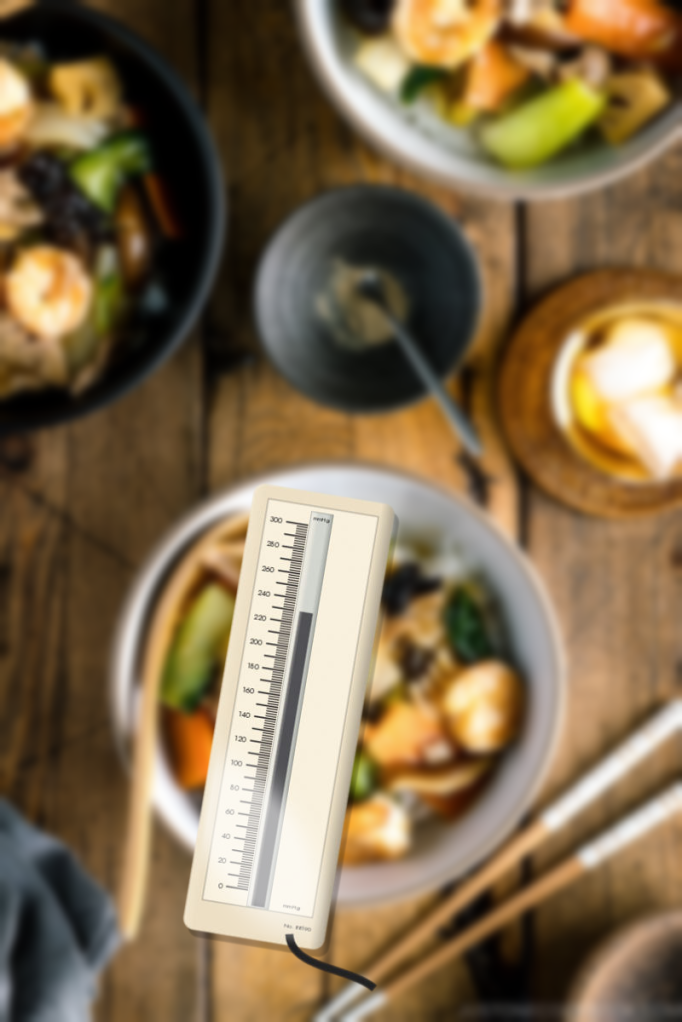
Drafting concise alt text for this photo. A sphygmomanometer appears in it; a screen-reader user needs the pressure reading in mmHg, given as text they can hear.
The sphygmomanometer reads 230 mmHg
